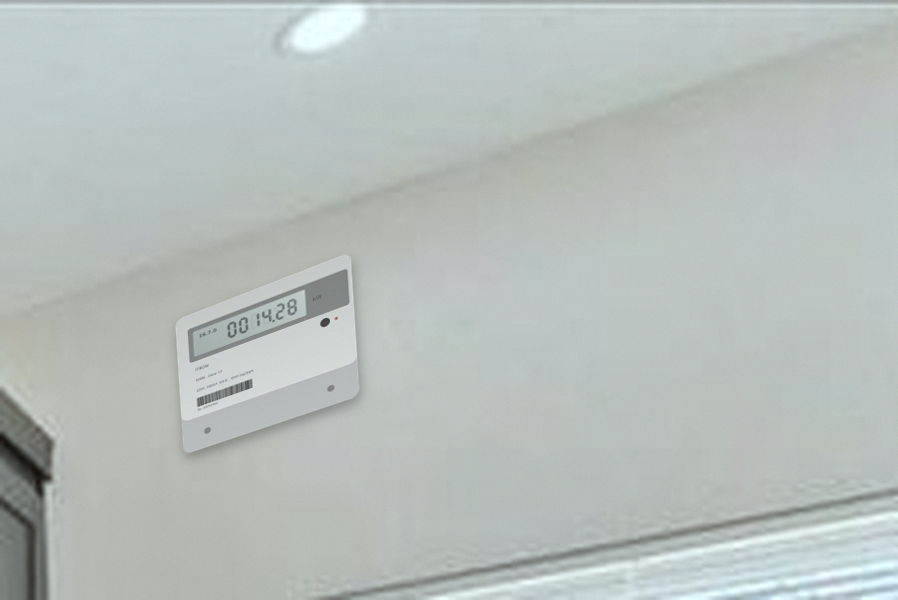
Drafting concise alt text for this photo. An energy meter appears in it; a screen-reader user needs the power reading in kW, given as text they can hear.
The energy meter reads 14.28 kW
